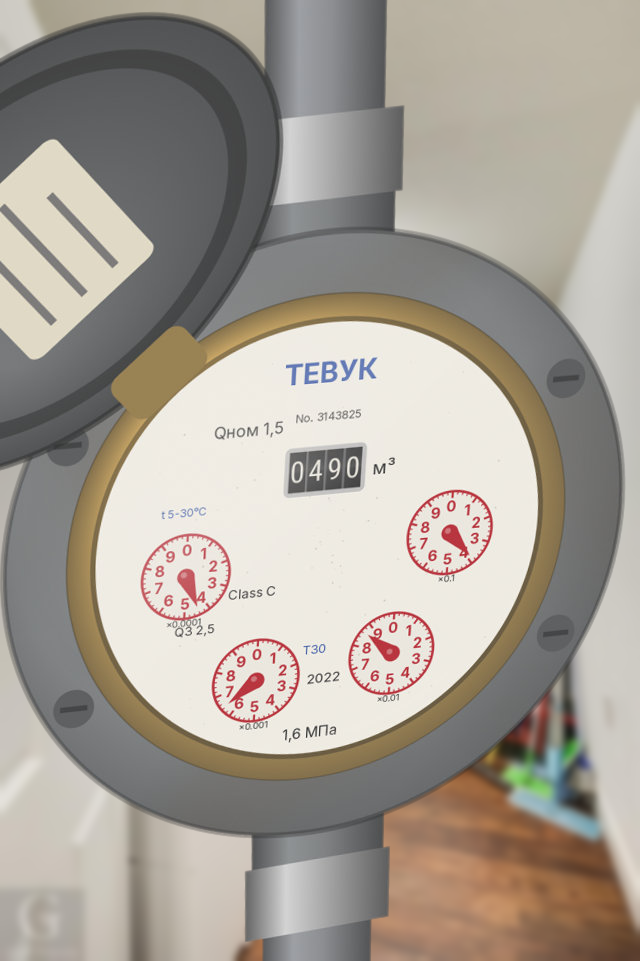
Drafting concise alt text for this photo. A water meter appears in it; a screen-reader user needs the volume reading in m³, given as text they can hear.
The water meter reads 490.3864 m³
